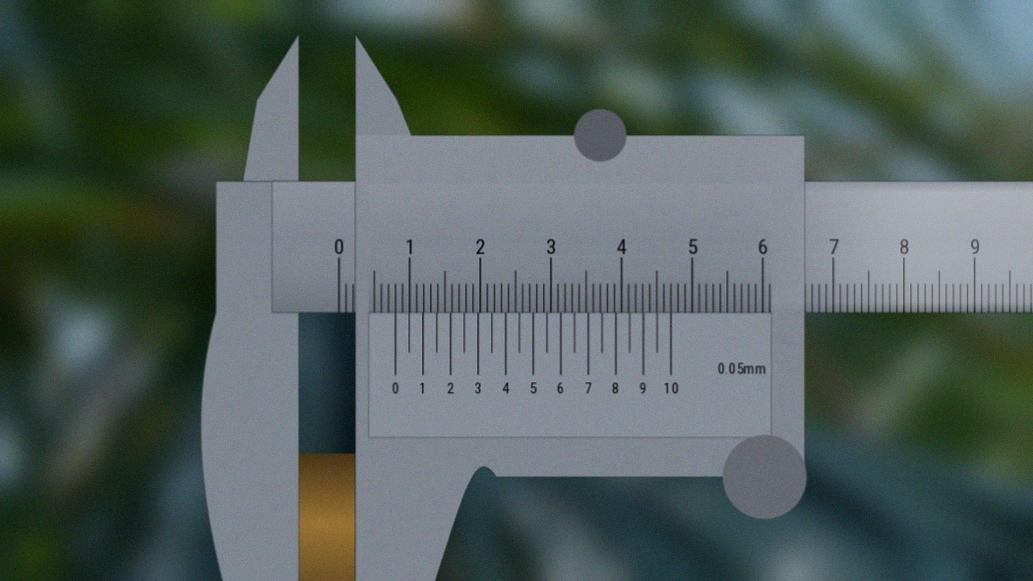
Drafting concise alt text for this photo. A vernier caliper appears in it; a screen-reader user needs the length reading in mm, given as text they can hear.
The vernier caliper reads 8.0 mm
